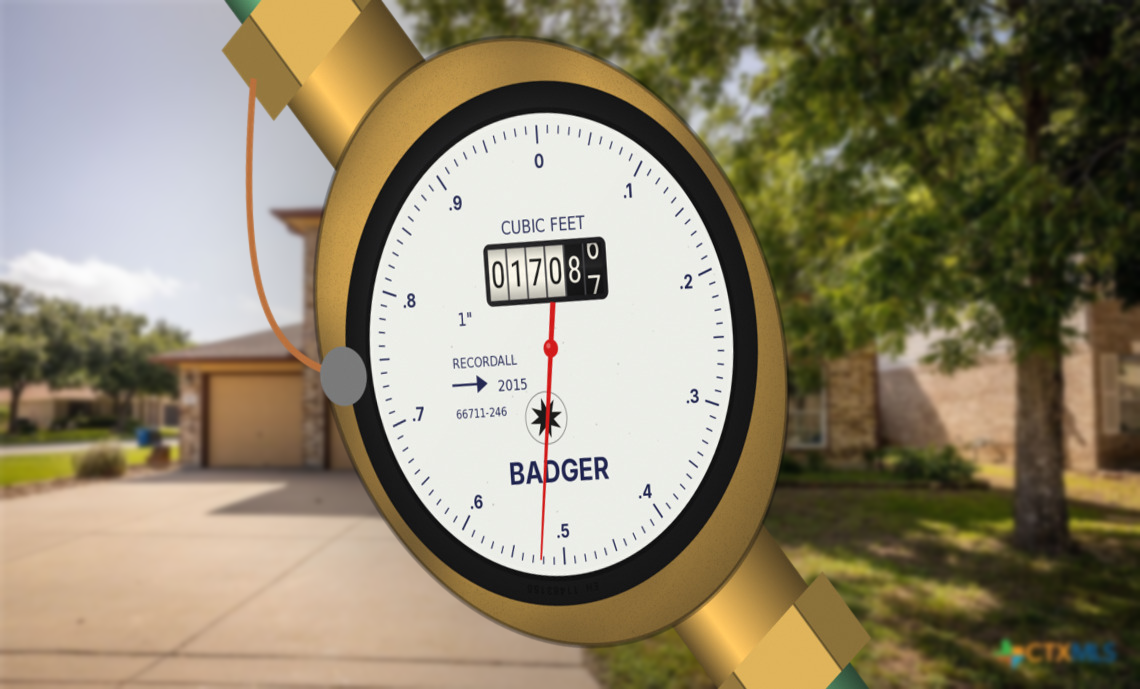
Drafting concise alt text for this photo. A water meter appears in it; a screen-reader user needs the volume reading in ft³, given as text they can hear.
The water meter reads 17086.52 ft³
